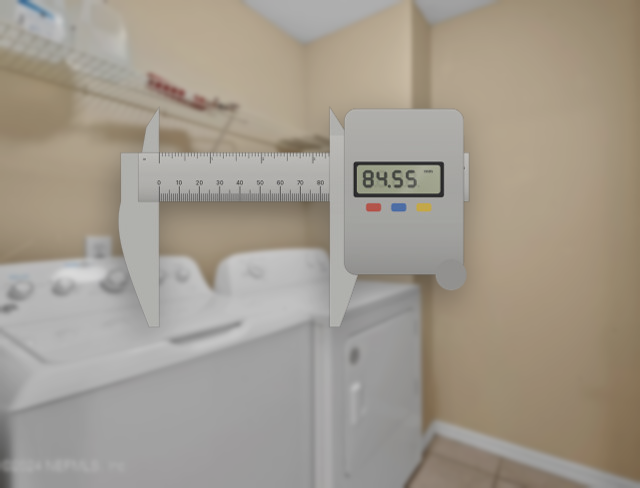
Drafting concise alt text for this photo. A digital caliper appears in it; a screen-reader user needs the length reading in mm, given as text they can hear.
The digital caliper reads 84.55 mm
